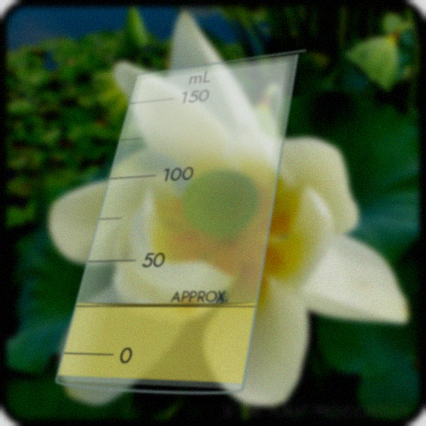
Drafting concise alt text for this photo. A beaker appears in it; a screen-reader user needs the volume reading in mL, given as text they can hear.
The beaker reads 25 mL
